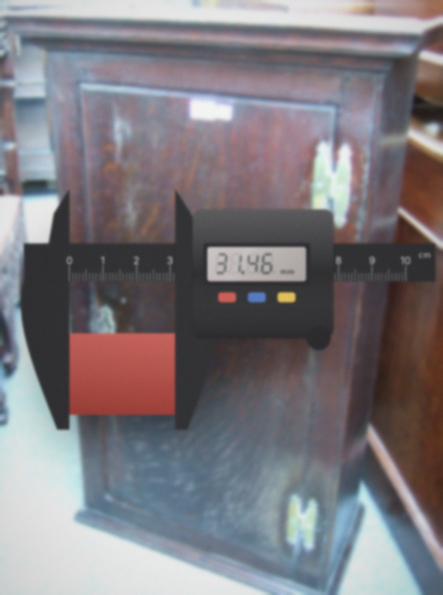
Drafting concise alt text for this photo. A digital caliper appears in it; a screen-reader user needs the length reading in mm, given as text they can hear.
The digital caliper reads 31.46 mm
